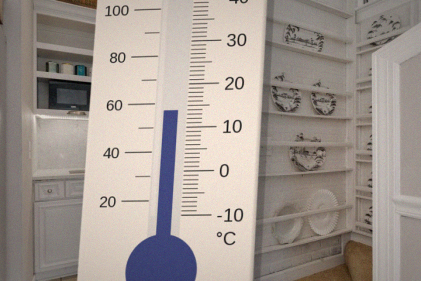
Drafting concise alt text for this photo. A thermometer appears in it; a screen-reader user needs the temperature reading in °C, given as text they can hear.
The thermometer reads 14 °C
